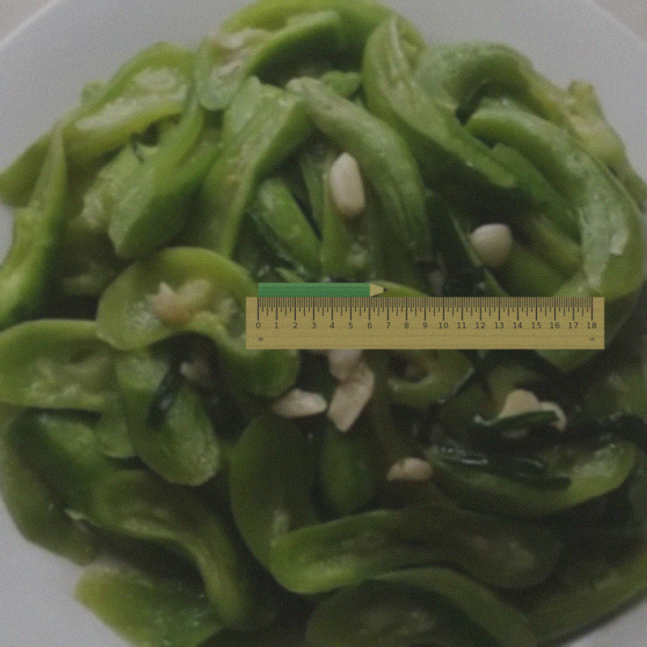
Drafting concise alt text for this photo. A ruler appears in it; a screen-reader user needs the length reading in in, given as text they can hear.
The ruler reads 7 in
